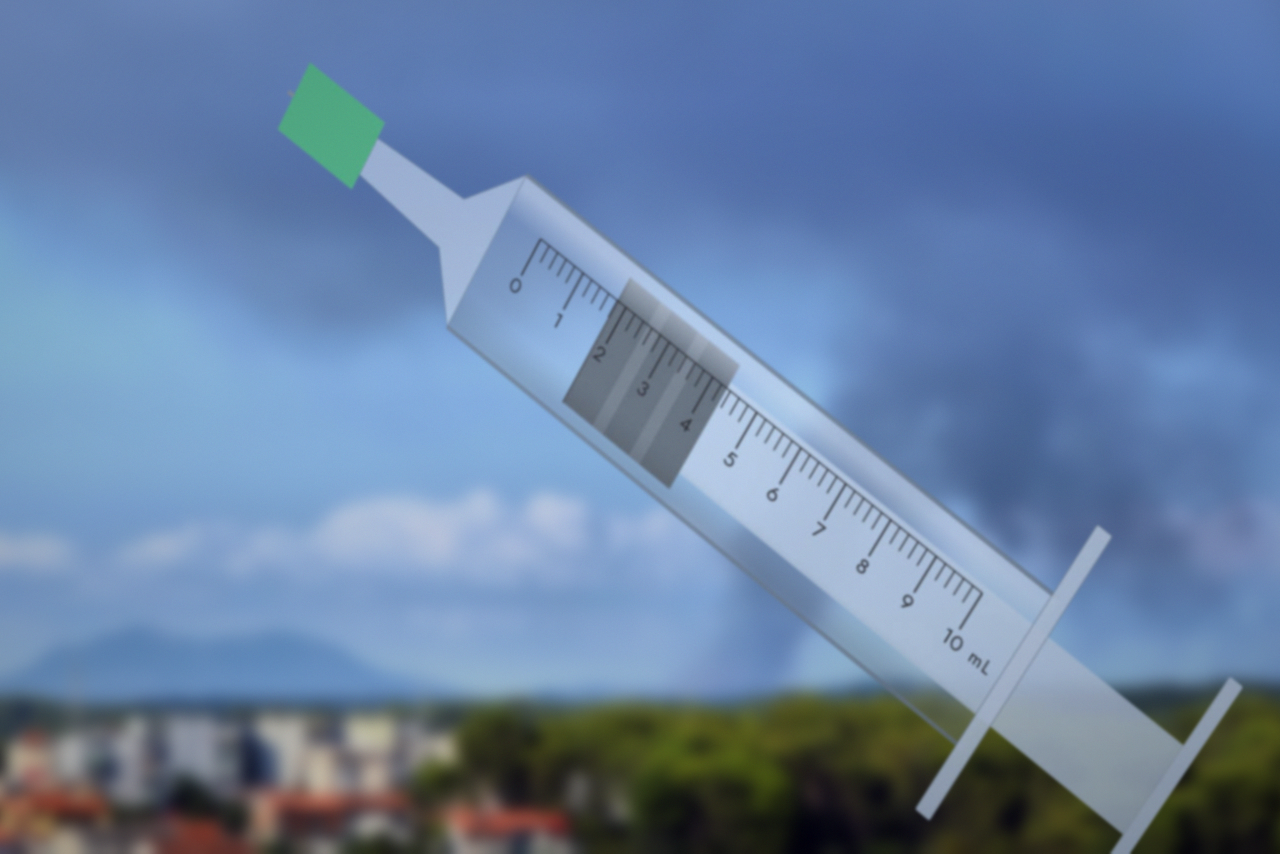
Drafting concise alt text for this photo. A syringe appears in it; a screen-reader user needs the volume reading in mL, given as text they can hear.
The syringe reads 1.8 mL
